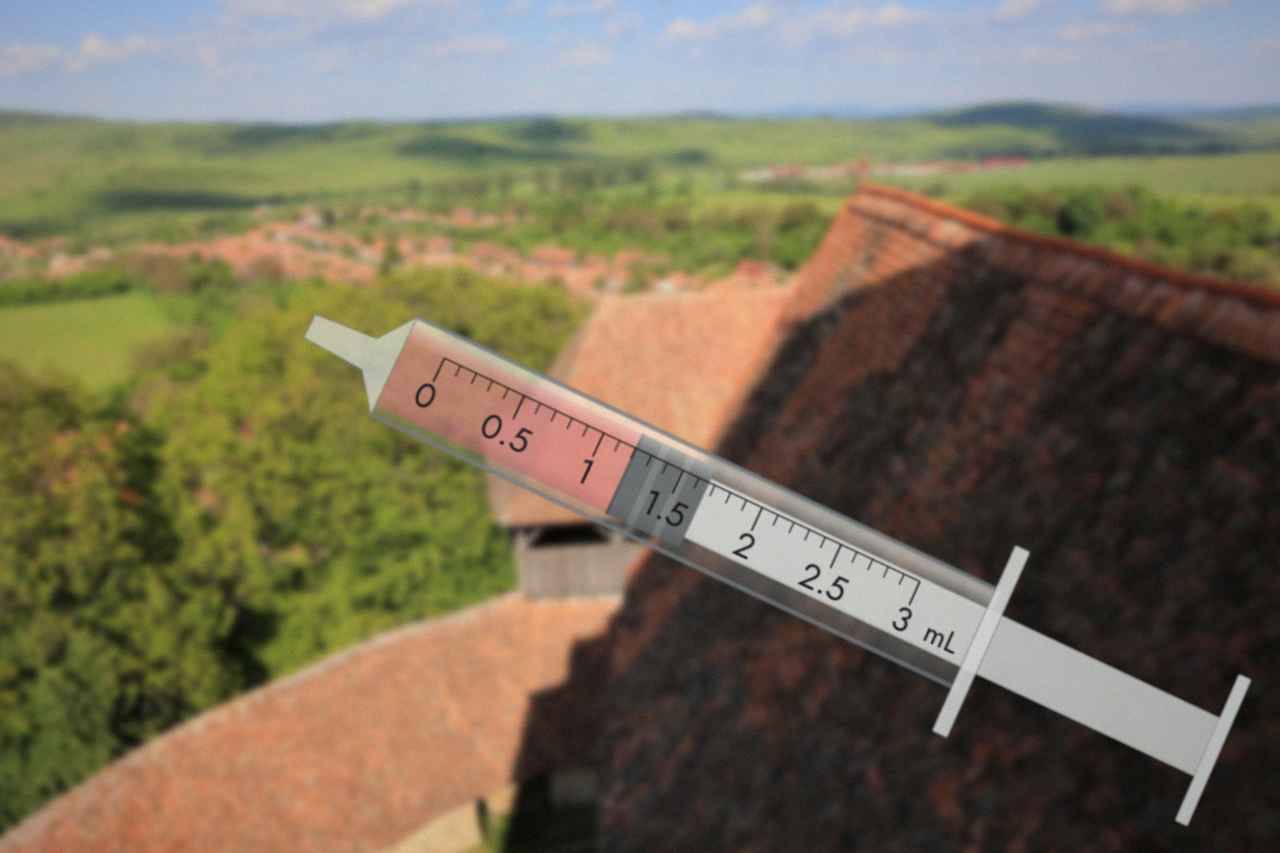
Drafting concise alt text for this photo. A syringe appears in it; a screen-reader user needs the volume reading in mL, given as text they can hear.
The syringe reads 1.2 mL
